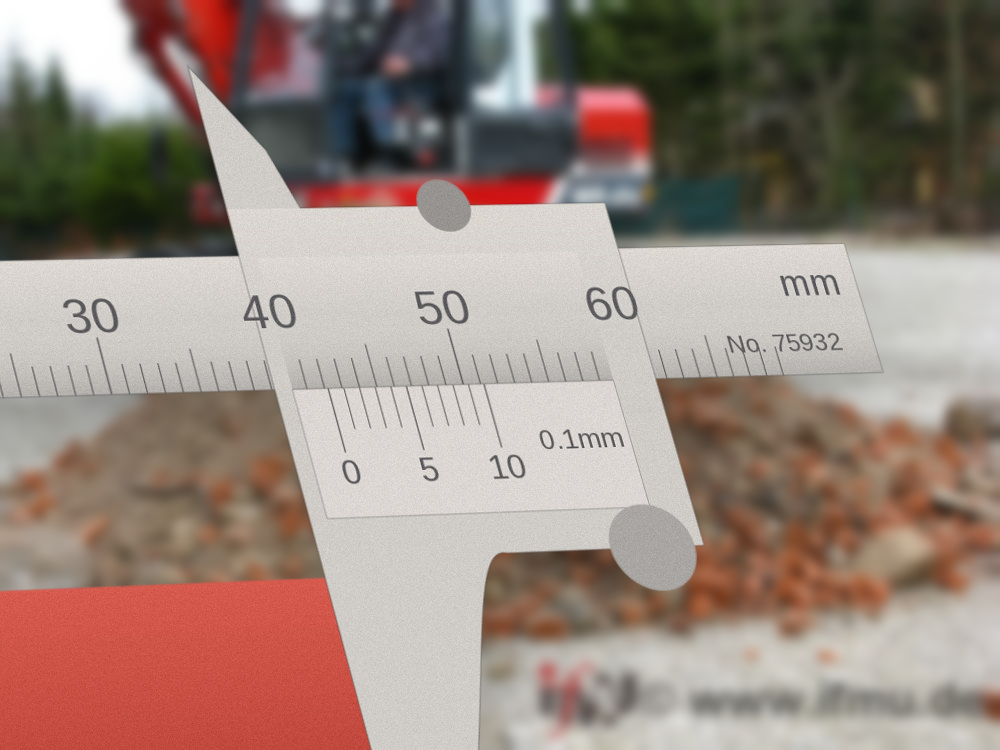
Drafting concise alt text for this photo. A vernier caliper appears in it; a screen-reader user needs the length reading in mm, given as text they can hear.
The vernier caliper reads 42.2 mm
